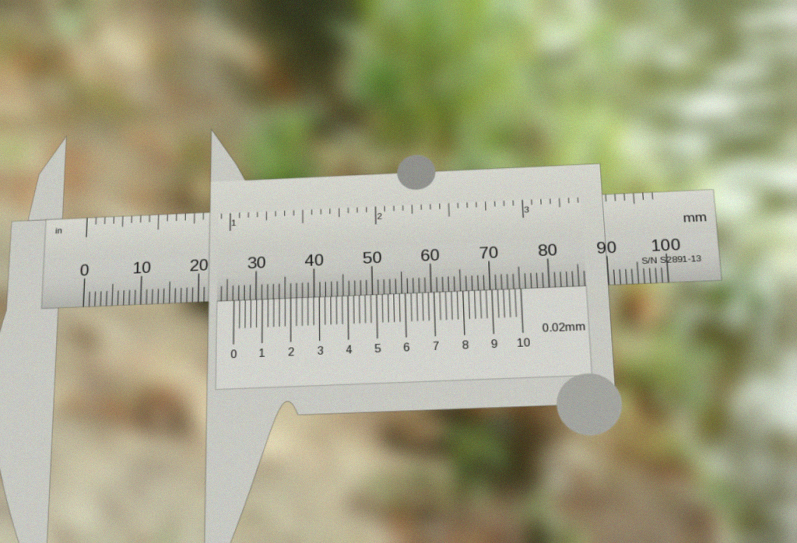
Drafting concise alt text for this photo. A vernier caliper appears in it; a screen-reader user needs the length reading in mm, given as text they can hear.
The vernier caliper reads 26.2 mm
